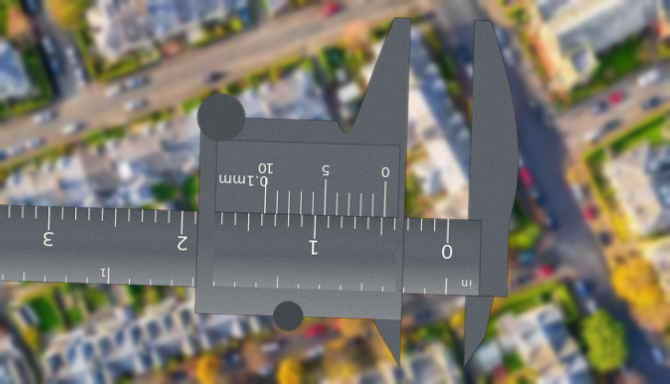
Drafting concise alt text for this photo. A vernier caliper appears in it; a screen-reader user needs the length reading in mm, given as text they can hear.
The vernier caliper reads 4.8 mm
